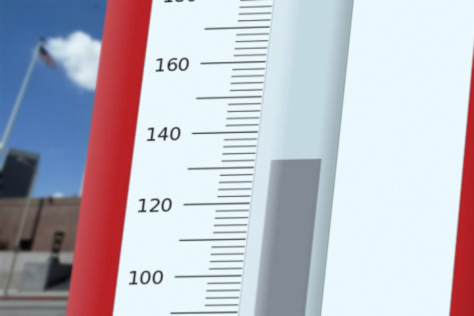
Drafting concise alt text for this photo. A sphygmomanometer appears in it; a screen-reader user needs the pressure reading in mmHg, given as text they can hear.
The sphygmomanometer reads 132 mmHg
